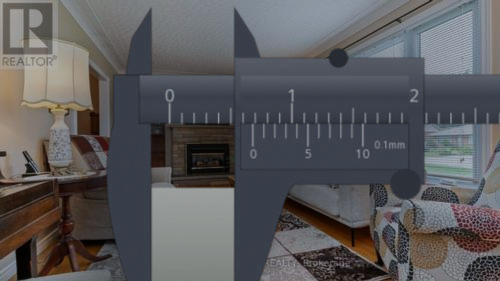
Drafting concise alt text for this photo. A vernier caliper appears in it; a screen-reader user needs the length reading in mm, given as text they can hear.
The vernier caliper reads 6.8 mm
